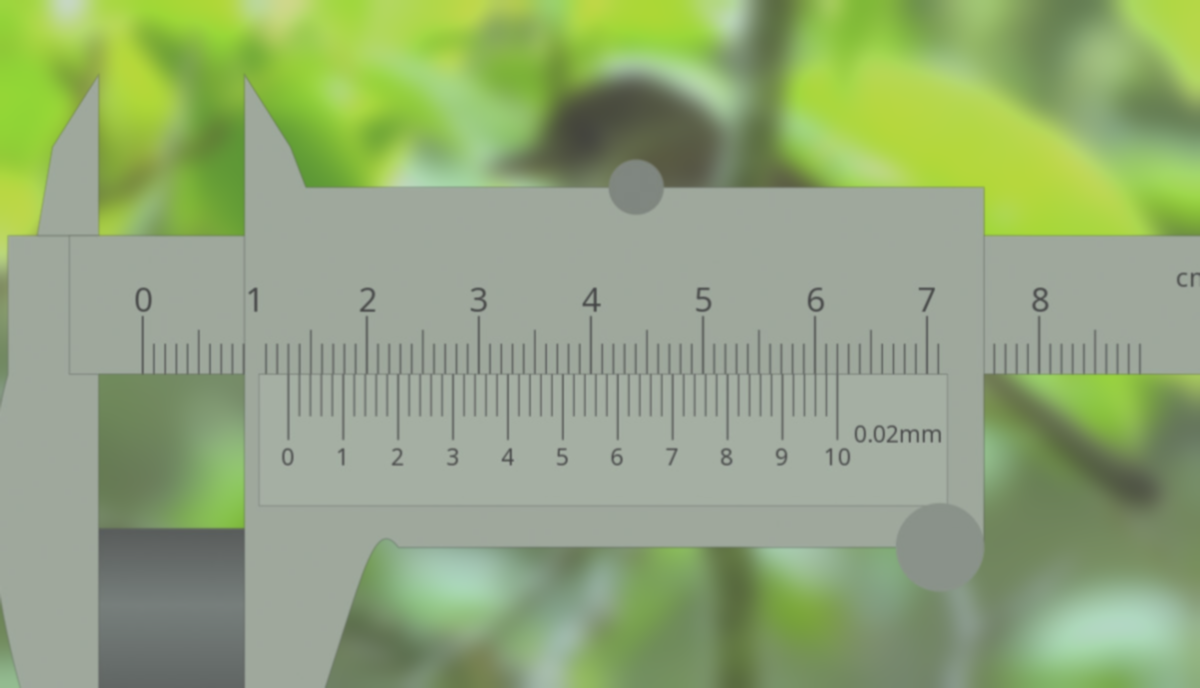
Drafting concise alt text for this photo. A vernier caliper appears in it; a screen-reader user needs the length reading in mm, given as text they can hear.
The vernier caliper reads 13.0 mm
